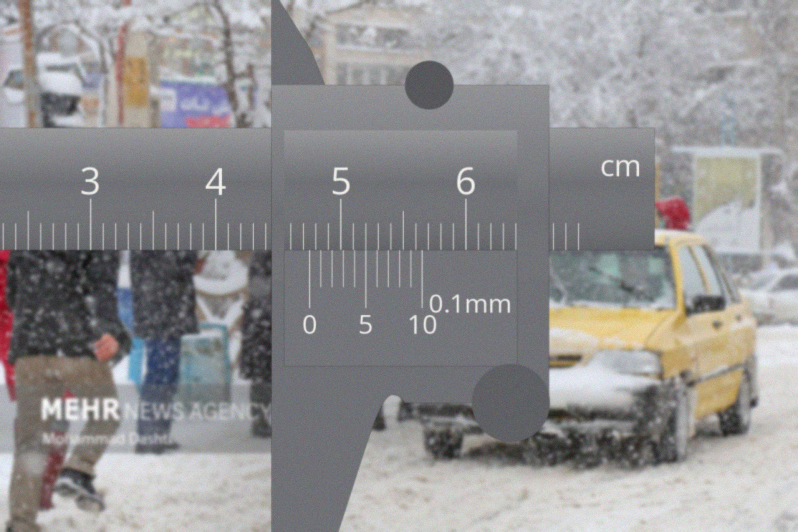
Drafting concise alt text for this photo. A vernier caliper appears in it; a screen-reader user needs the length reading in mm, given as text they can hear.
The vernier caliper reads 47.5 mm
